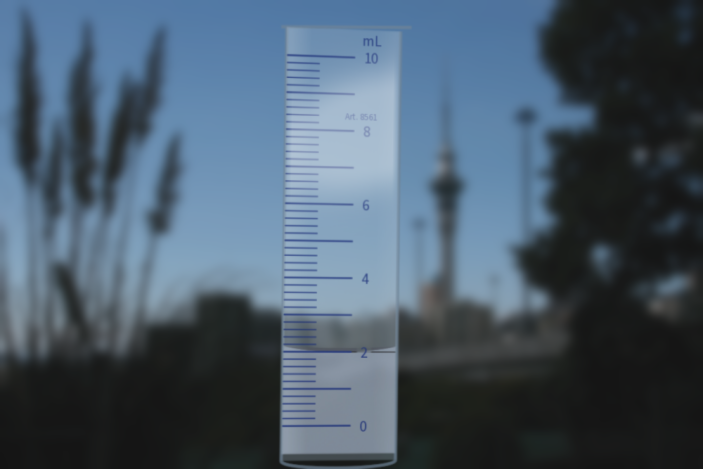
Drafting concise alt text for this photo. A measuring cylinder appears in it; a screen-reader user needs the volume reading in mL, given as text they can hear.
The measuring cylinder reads 2 mL
